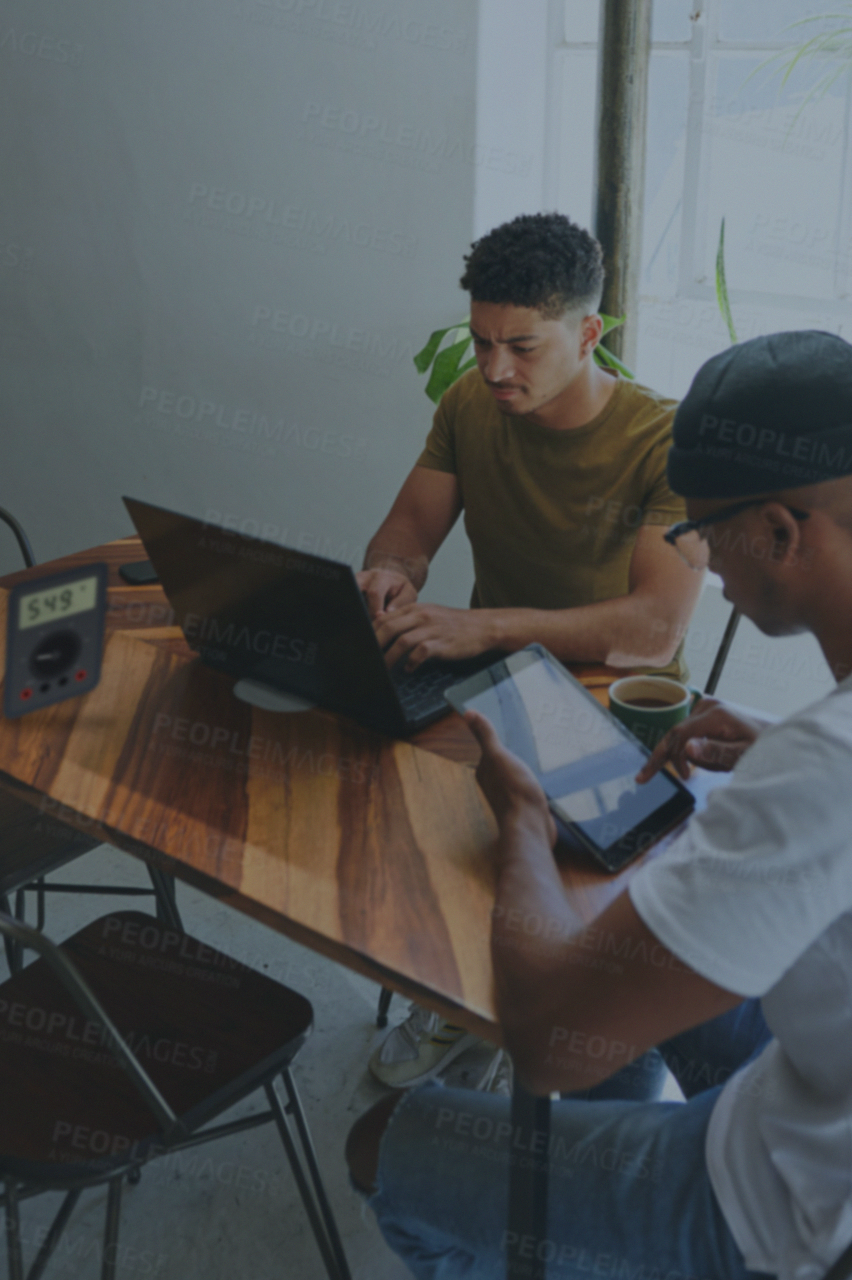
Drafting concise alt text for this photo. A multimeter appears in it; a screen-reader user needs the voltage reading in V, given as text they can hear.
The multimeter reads 549 V
